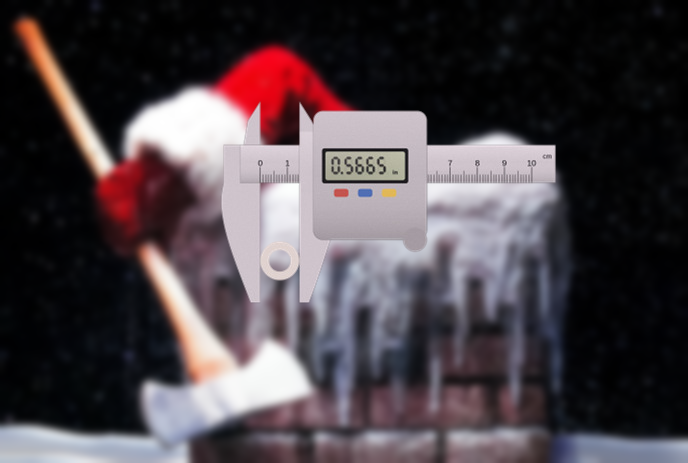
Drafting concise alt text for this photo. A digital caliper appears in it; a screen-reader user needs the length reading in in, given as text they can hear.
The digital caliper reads 0.5665 in
